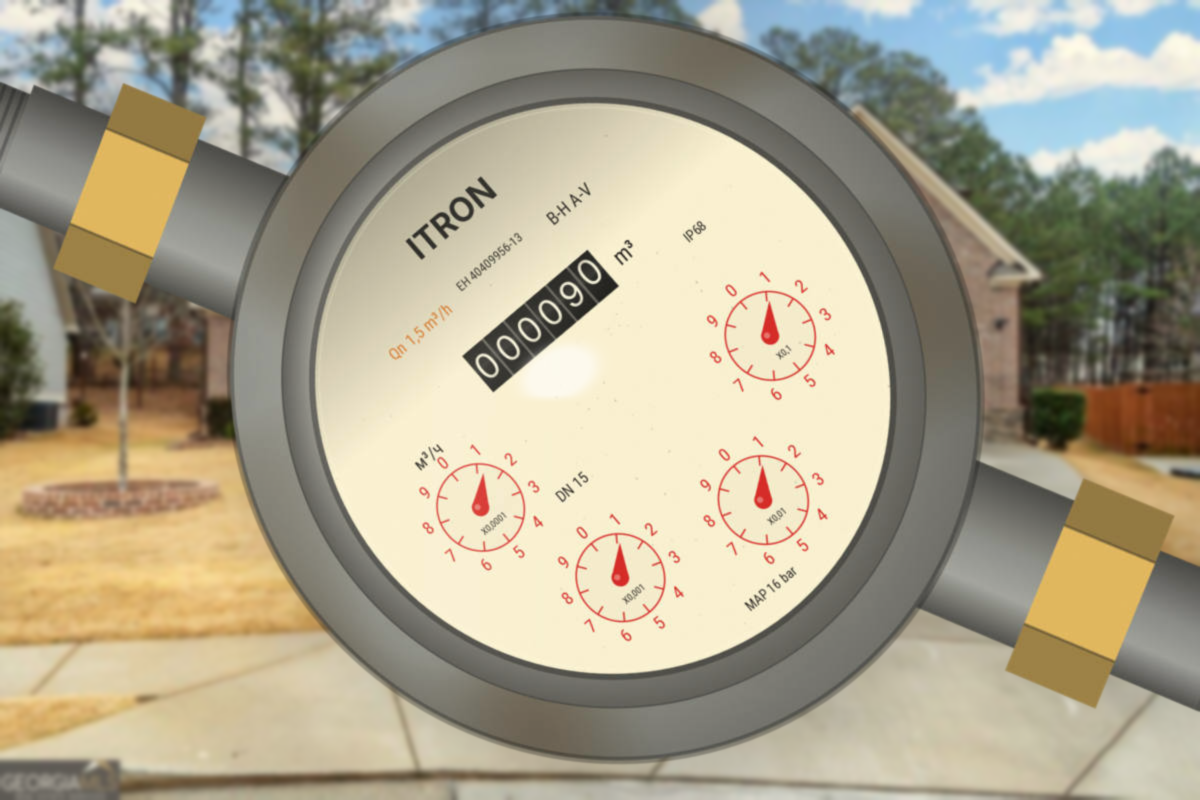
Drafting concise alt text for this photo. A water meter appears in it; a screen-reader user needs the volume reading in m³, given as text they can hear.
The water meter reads 90.1111 m³
